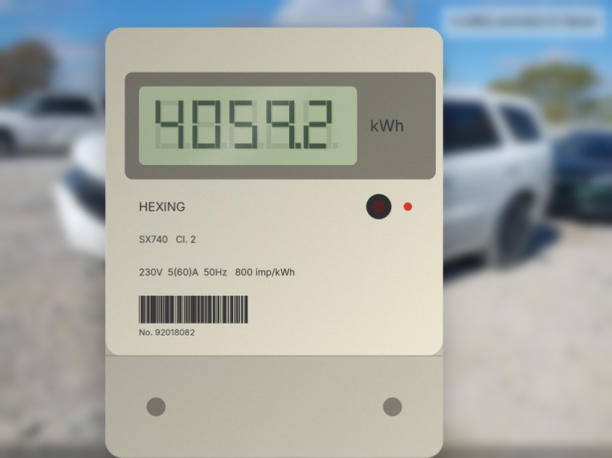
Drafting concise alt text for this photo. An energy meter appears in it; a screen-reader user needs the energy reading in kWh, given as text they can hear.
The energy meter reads 4059.2 kWh
